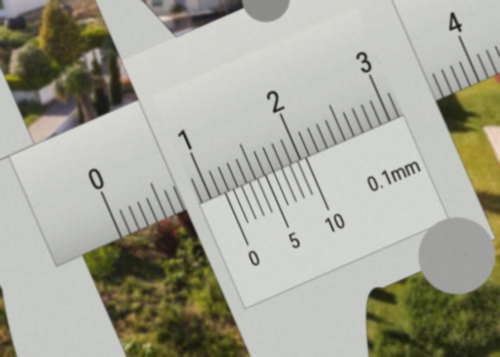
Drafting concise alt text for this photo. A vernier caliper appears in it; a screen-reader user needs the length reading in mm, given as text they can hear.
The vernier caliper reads 11.6 mm
